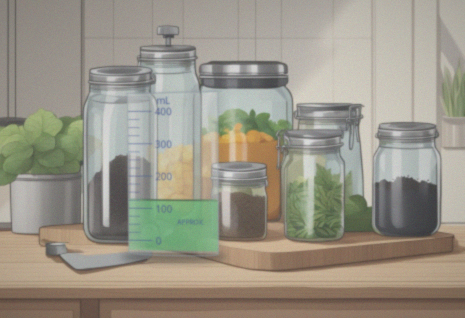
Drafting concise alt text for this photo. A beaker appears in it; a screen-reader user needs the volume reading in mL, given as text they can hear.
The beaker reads 125 mL
